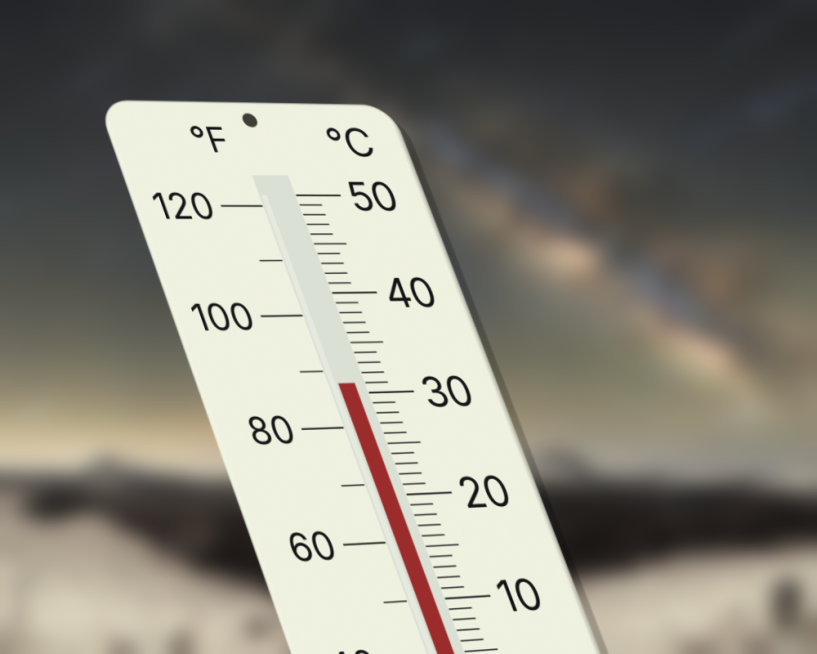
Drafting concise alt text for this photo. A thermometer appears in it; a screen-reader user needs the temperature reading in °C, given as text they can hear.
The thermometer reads 31 °C
